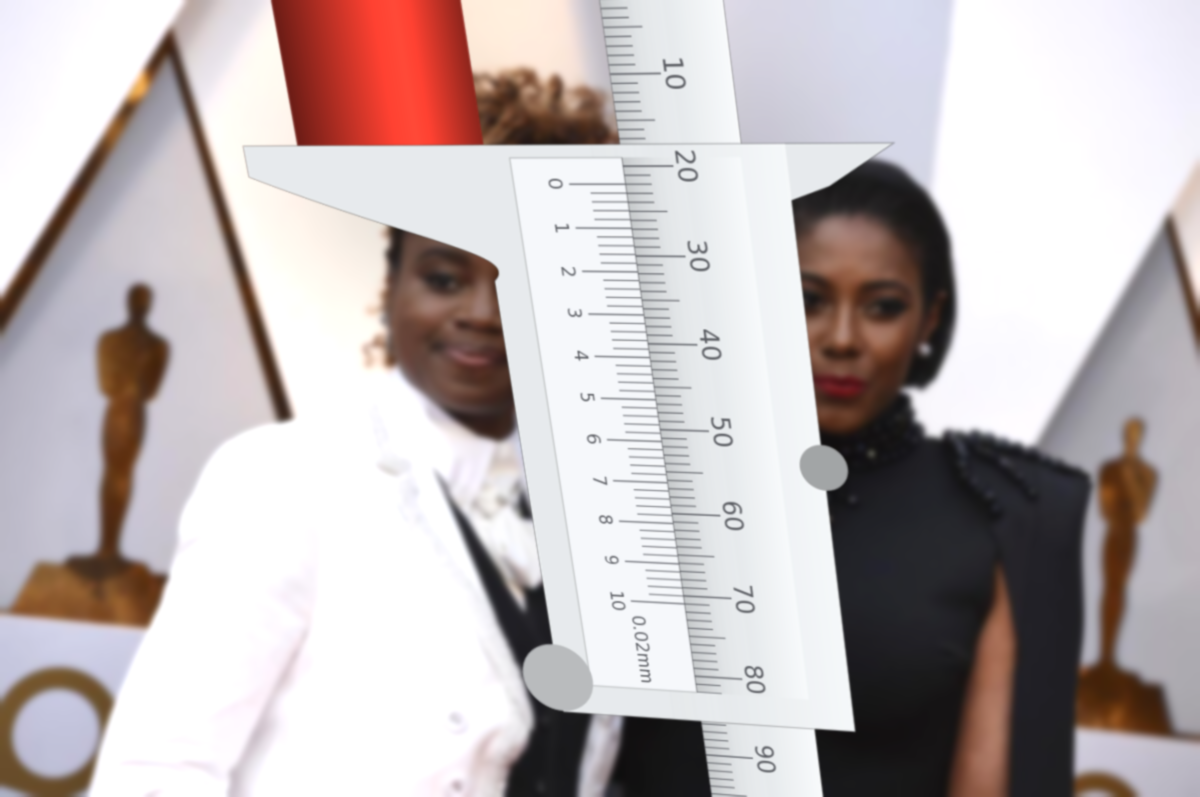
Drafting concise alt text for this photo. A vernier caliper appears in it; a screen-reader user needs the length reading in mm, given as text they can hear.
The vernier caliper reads 22.0 mm
